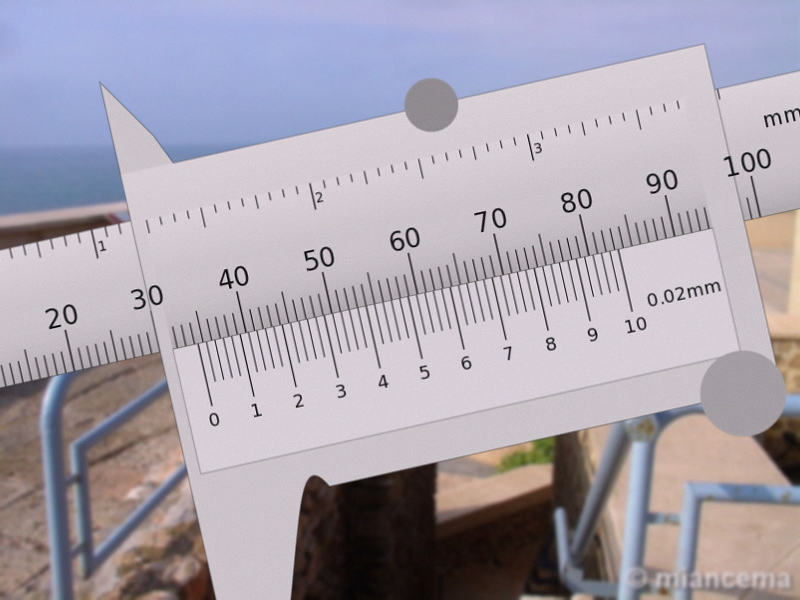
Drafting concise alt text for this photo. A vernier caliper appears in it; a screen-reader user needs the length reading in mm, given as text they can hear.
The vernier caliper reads 34.4 mm
